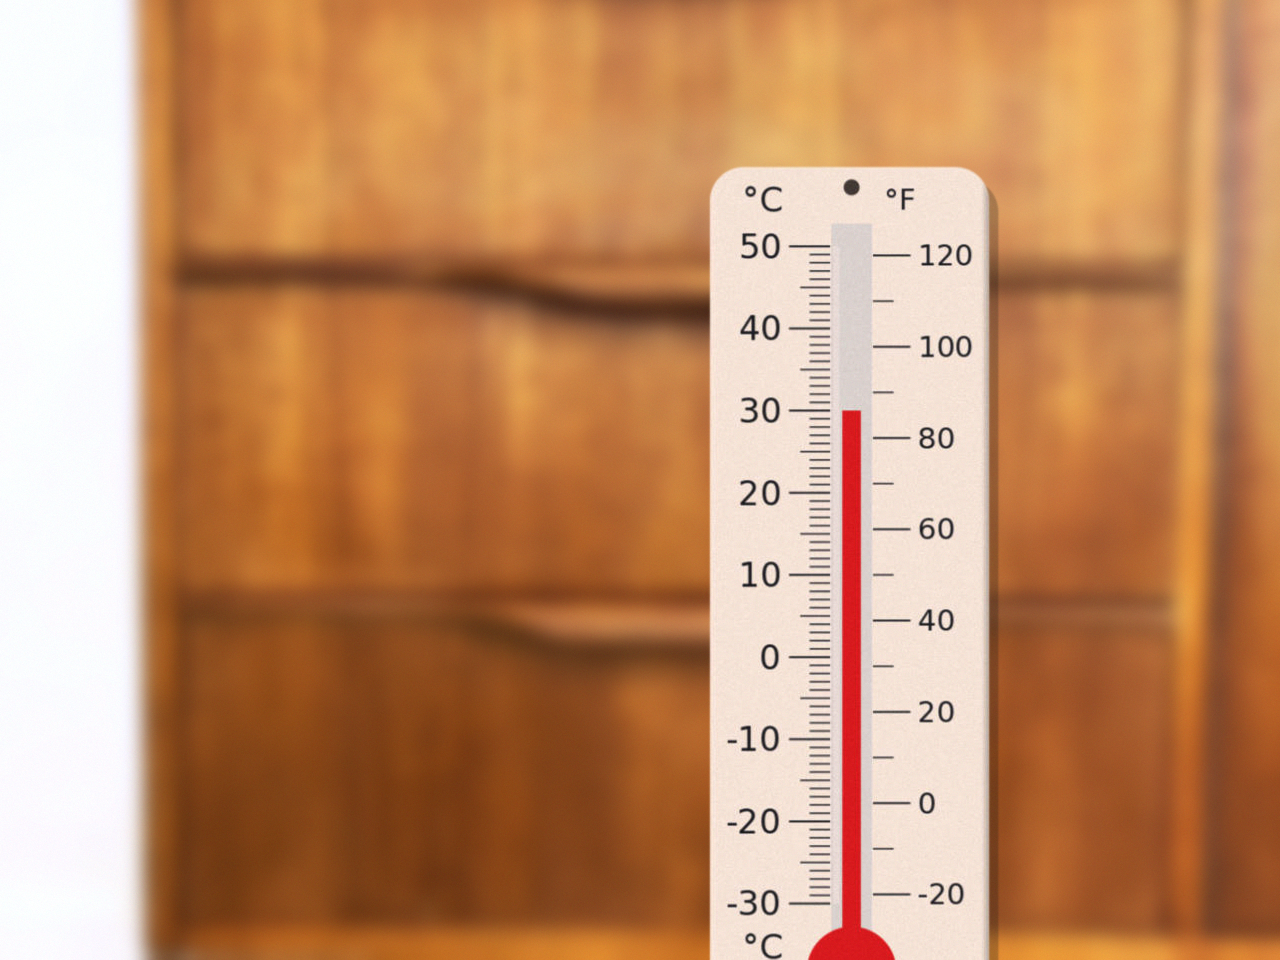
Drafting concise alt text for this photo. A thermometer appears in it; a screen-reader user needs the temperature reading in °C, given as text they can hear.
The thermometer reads 30 °C
